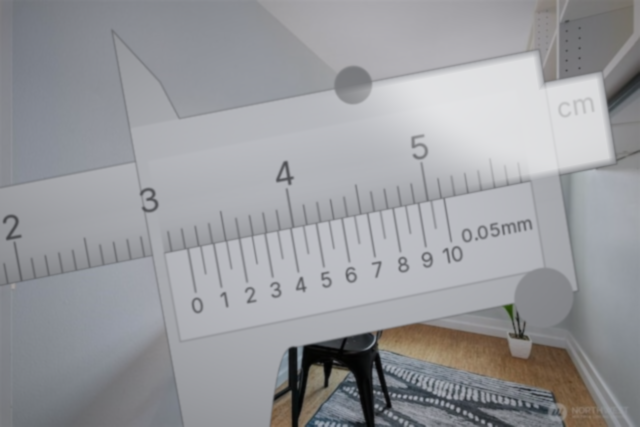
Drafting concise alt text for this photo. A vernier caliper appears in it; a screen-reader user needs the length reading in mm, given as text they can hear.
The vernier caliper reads 32.2 mm
